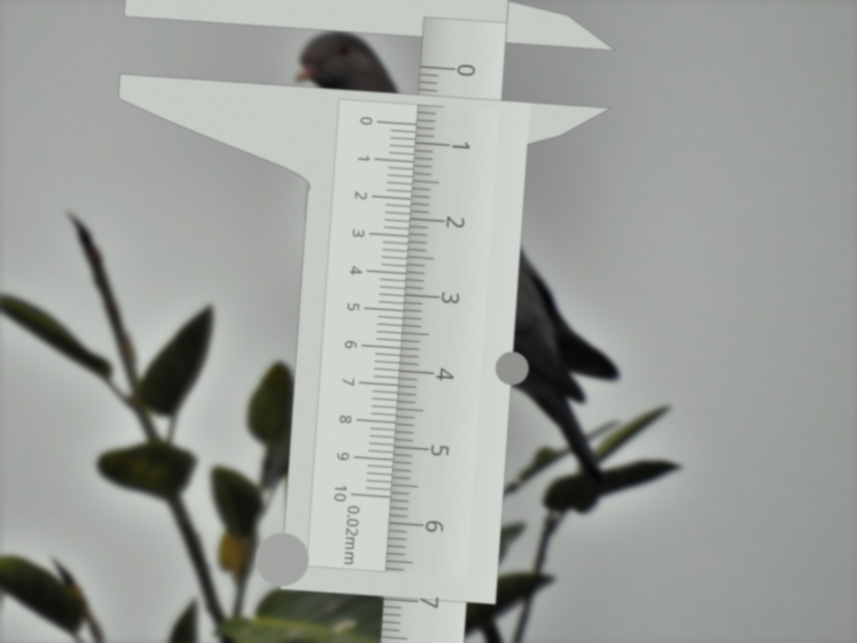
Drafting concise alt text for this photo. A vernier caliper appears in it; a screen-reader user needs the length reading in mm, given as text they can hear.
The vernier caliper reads 7.6 mm
